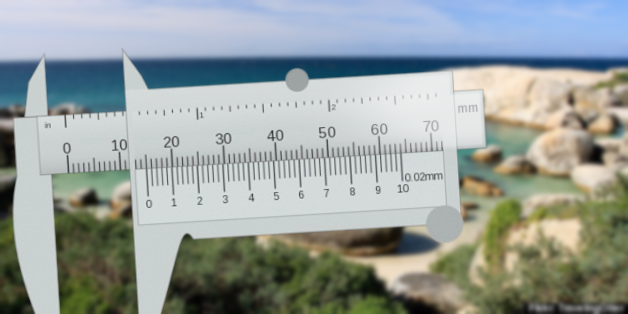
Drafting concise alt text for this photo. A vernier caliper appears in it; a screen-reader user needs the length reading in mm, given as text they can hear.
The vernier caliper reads 15.0 mm
